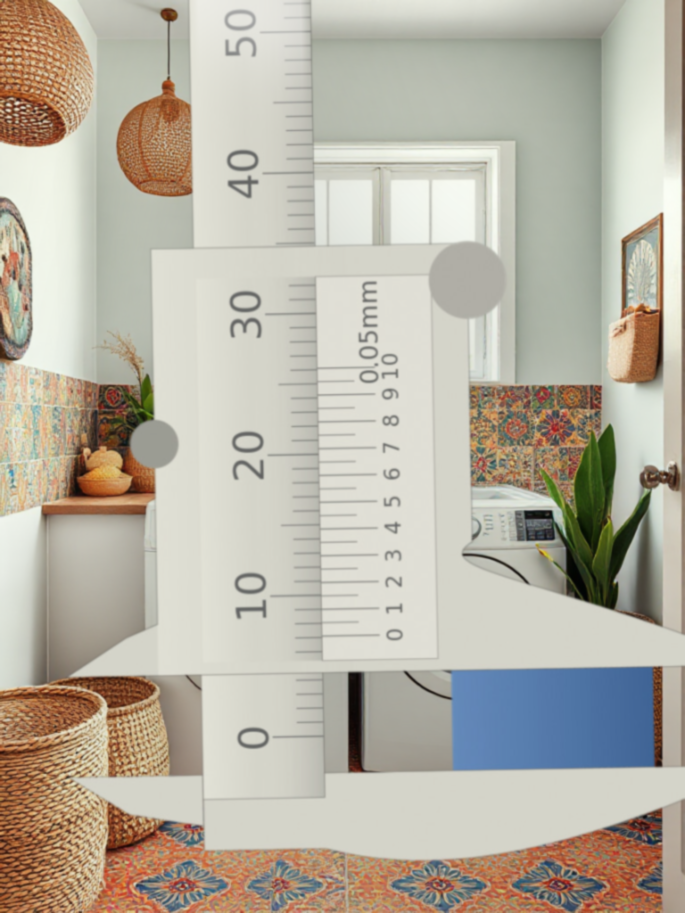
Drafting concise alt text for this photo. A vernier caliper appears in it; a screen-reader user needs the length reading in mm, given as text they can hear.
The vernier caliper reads 7.1 mm
